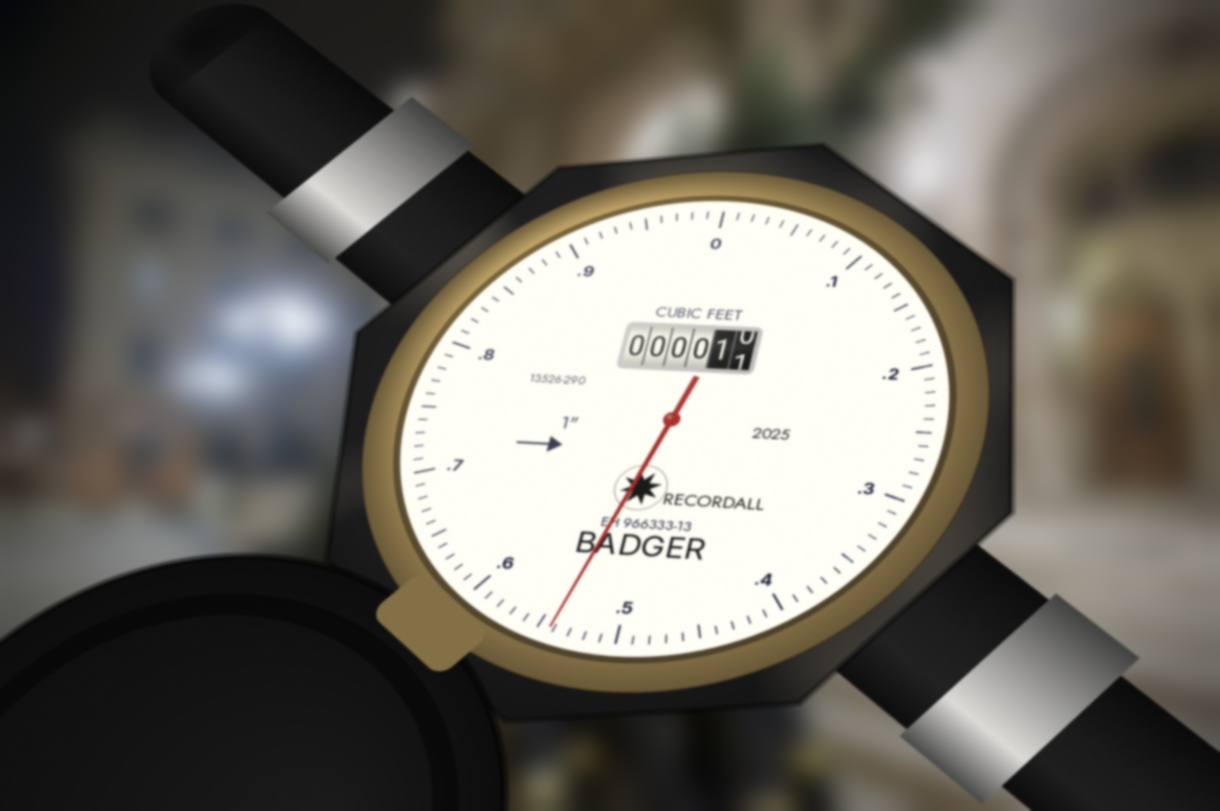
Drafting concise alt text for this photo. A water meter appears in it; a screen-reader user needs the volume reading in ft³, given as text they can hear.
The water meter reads 10.54 ft³
